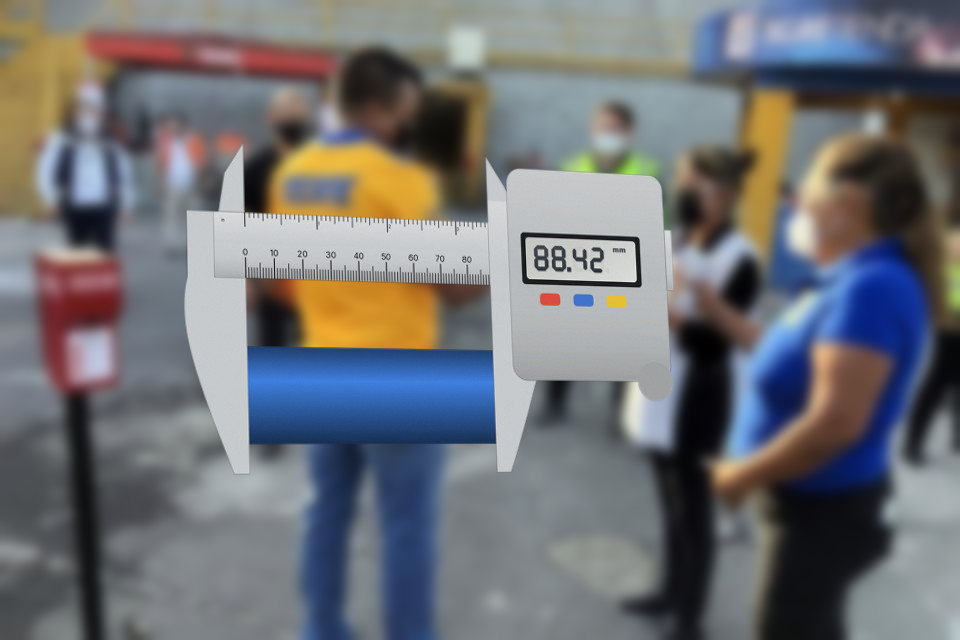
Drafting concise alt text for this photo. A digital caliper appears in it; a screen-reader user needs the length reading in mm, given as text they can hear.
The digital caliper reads 88.42 mm
